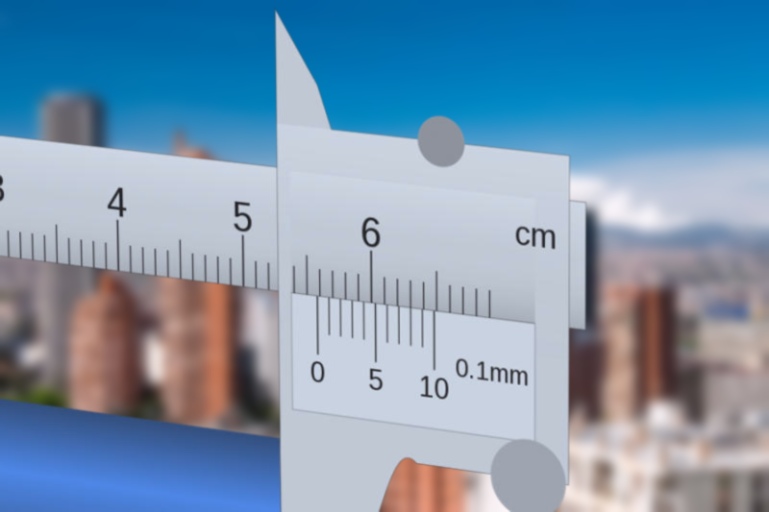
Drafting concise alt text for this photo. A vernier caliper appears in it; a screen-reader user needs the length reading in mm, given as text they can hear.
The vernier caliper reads 55.8 mm
